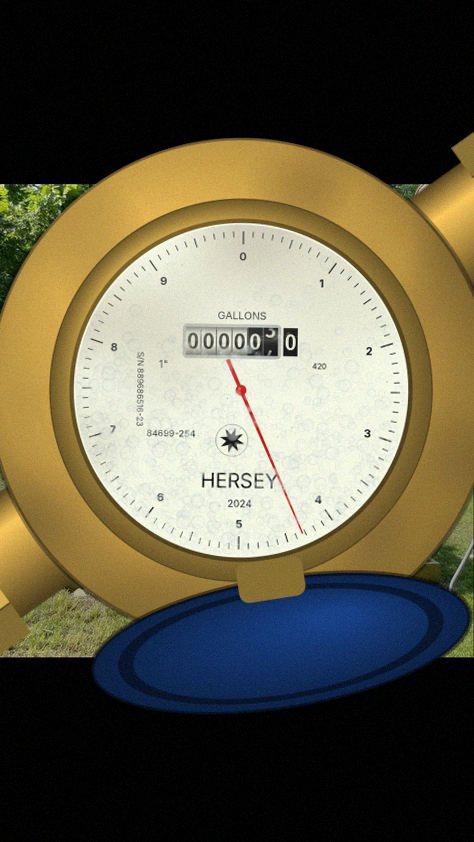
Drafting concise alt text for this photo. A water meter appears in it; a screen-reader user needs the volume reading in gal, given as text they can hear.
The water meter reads 34.3 gal
